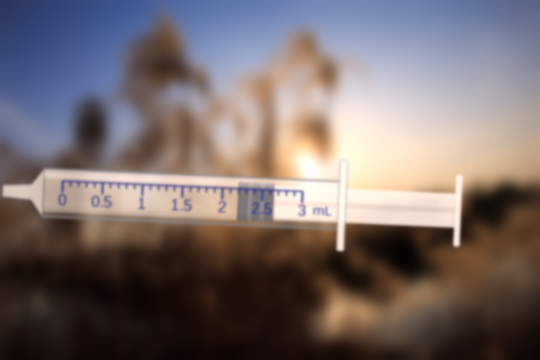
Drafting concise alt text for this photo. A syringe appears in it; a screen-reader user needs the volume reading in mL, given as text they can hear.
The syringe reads 2.2 mL
